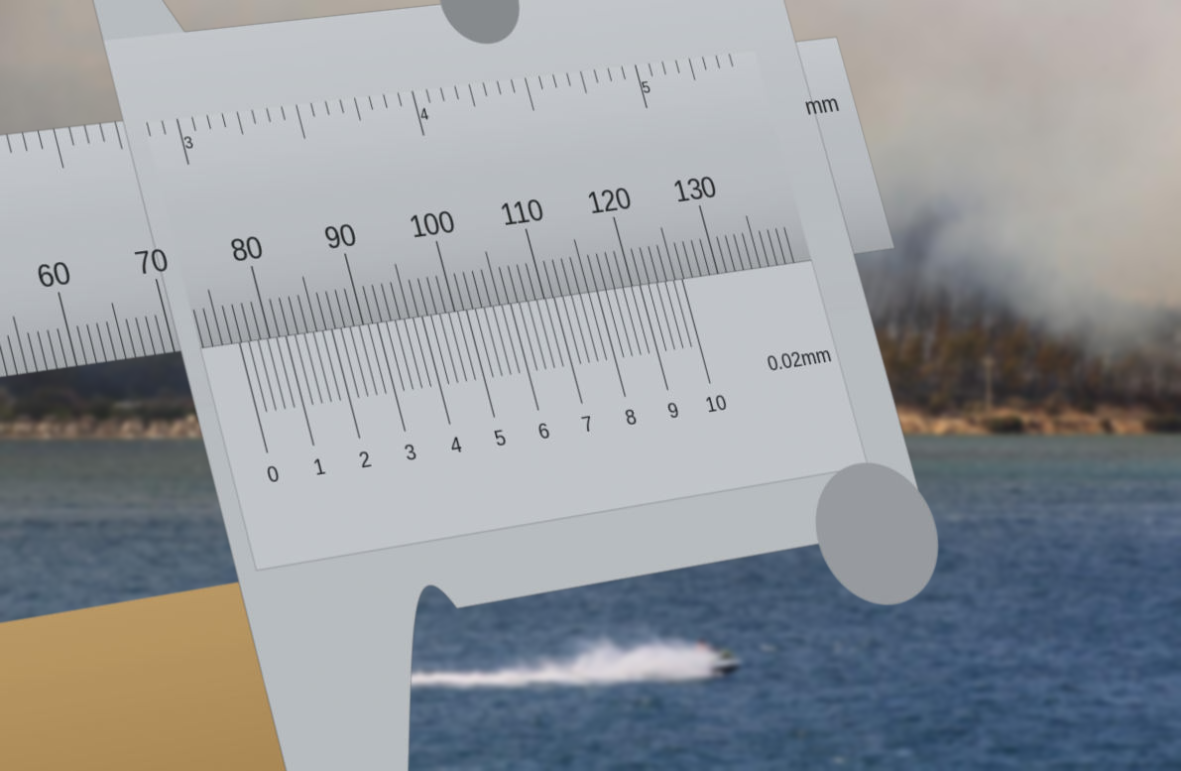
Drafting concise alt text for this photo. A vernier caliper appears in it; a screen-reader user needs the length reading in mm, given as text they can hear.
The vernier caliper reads 76.8 mm
